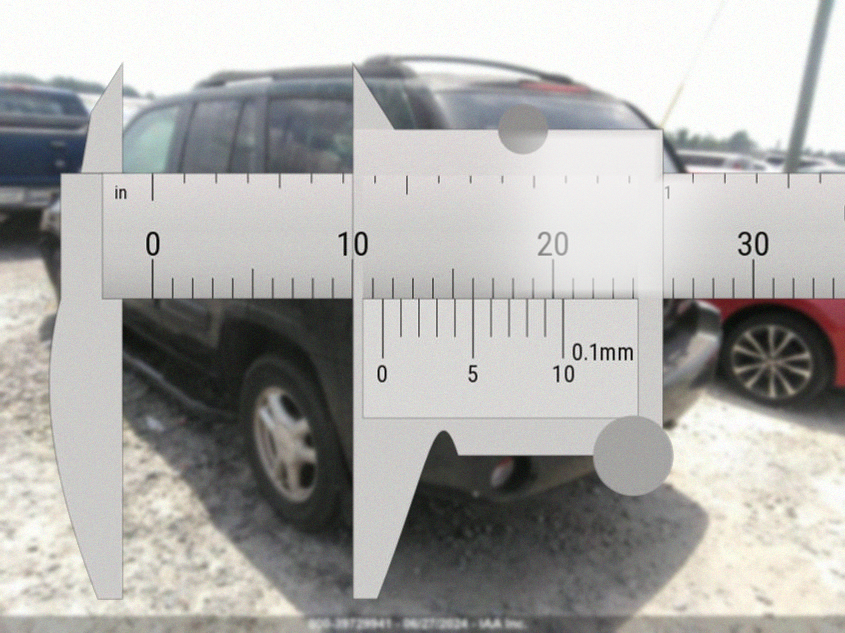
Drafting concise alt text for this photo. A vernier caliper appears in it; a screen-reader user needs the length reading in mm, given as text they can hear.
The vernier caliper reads 11.5 mm
